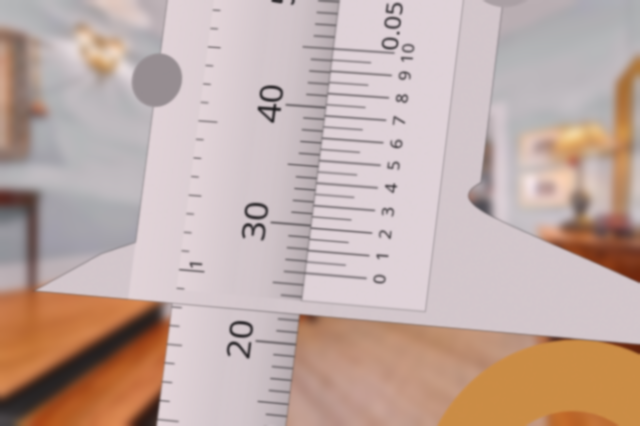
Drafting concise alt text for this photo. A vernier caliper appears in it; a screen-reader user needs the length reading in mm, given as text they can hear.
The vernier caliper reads 26.0 mm
